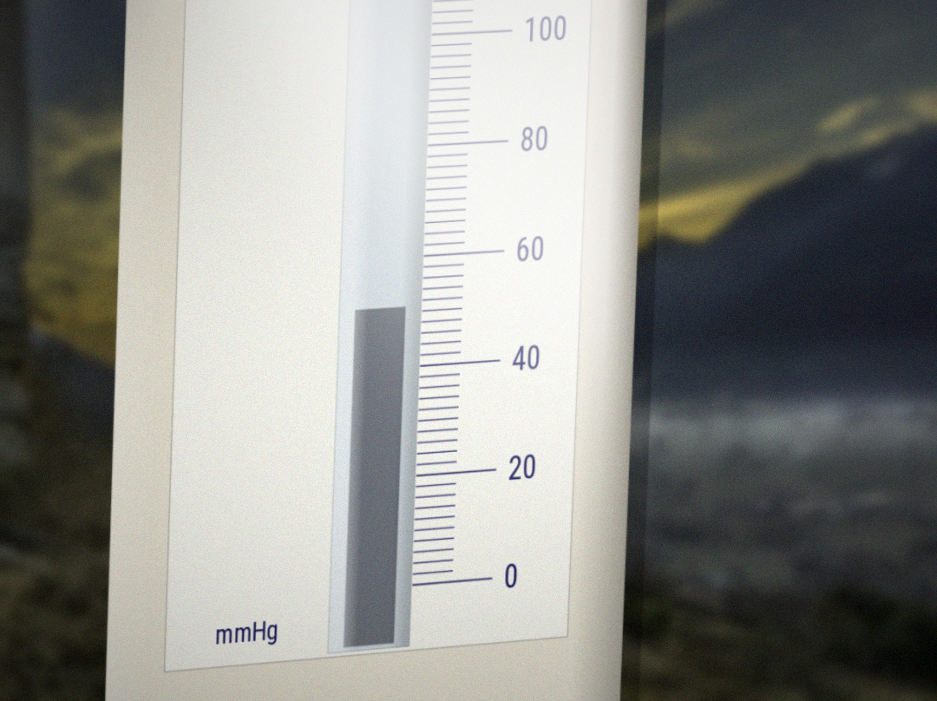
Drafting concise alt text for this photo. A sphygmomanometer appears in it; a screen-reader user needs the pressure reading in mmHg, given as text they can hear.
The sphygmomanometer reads 51 mmHg
